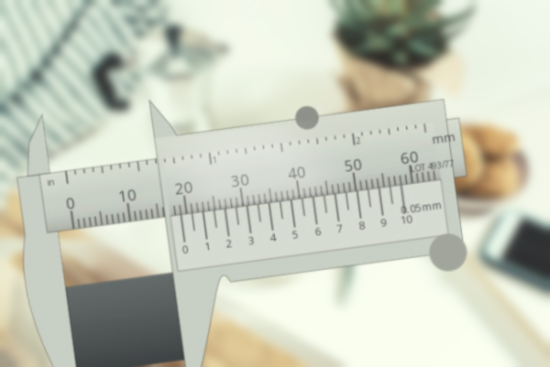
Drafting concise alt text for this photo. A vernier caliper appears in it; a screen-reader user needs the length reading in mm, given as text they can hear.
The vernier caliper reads 19.0 mm
